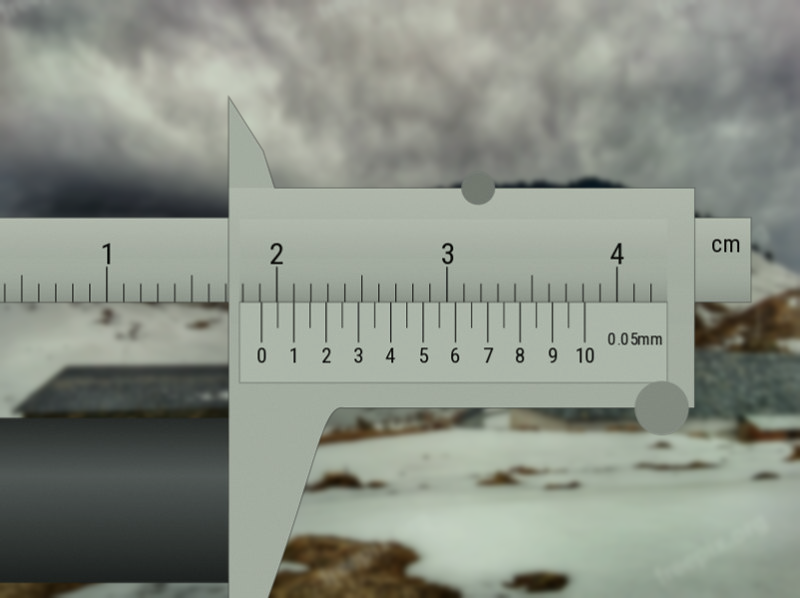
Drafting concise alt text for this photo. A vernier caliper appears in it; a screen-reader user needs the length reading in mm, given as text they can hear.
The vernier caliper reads 19.1 mm
